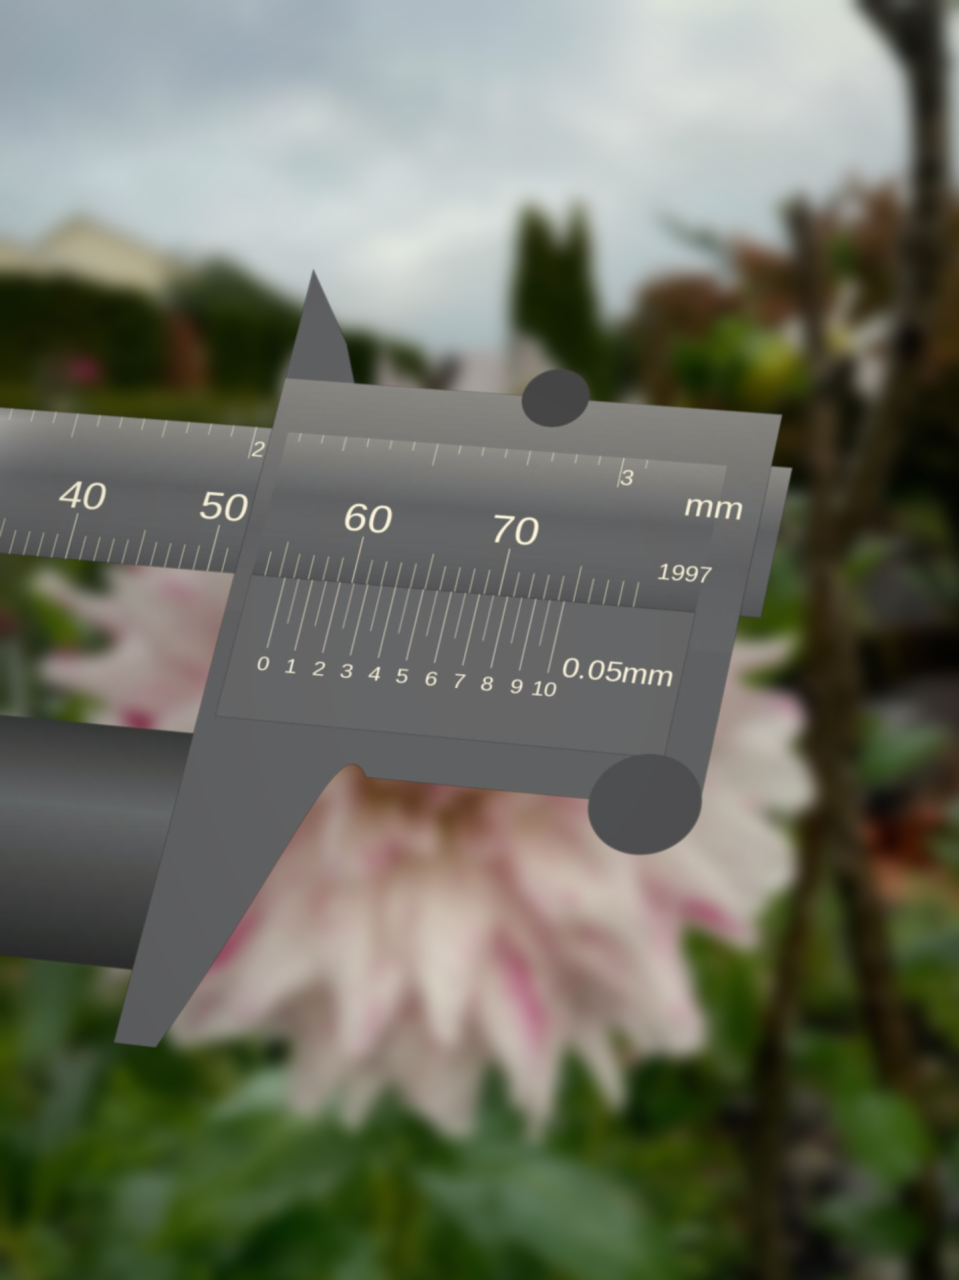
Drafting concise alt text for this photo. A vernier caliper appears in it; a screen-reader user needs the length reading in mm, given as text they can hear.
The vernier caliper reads 55.4 mm
